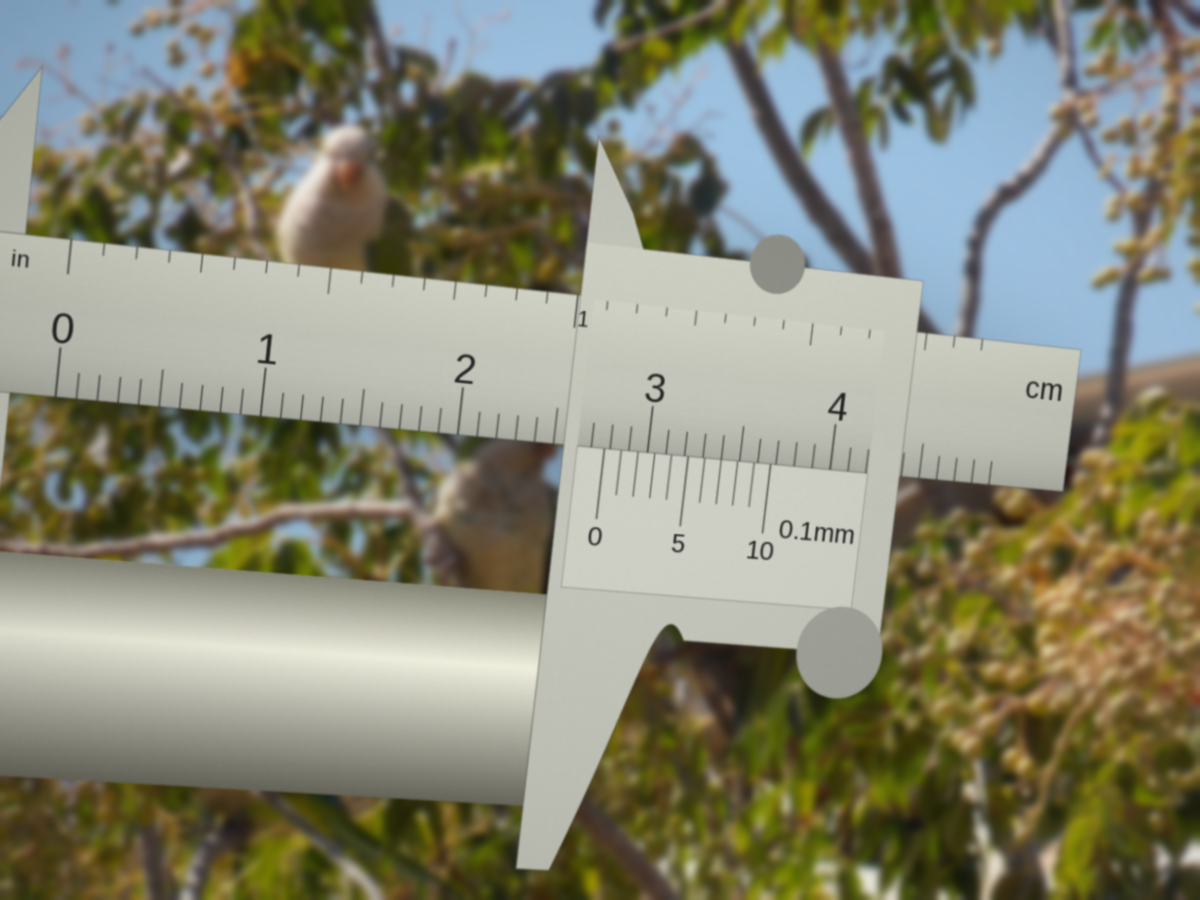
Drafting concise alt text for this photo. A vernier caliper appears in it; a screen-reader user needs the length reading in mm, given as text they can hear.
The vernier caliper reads 27.7 mm
